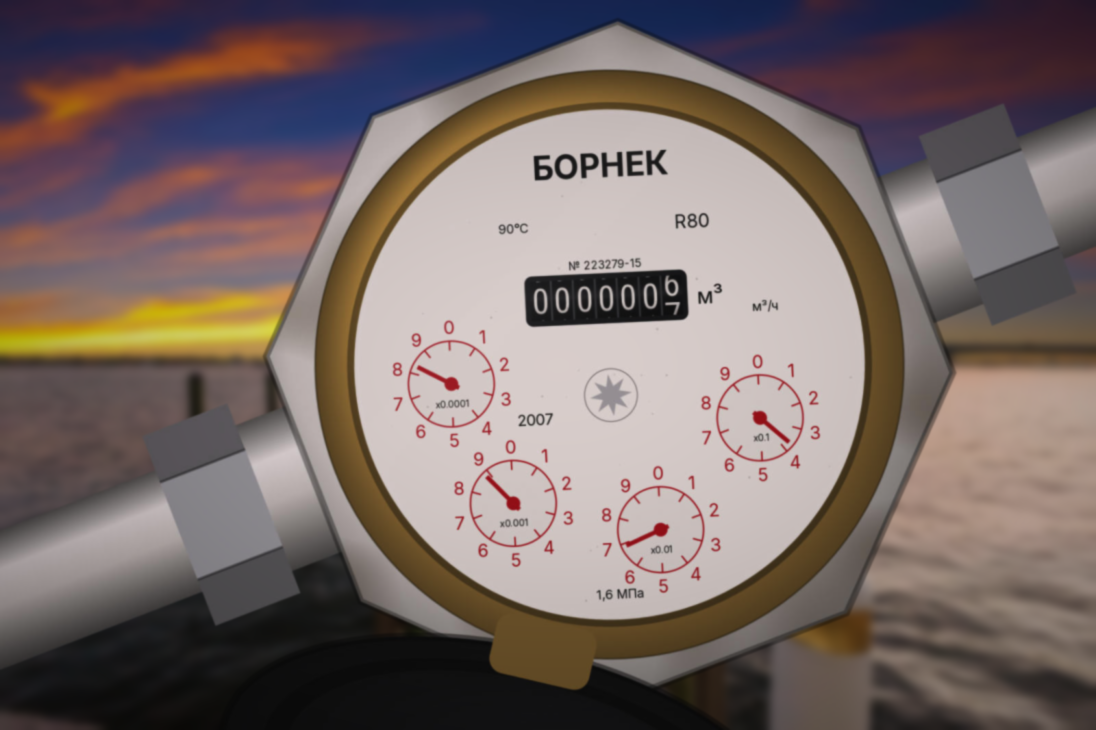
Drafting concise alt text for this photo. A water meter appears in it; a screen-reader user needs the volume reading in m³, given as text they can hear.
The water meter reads 6.3688 m³
